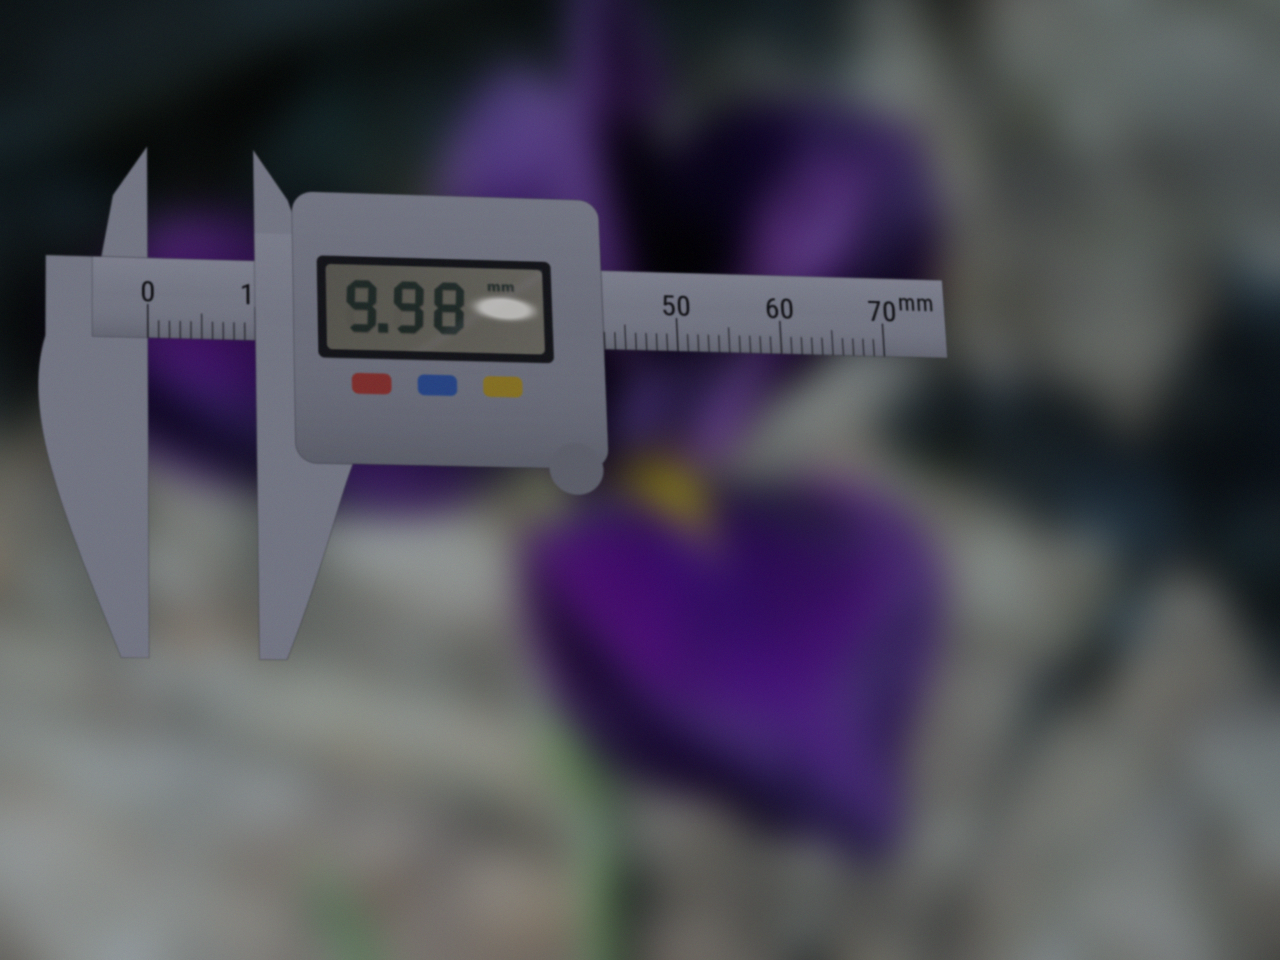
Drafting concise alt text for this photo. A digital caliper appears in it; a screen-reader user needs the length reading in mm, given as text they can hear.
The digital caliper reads 9.98 mm
